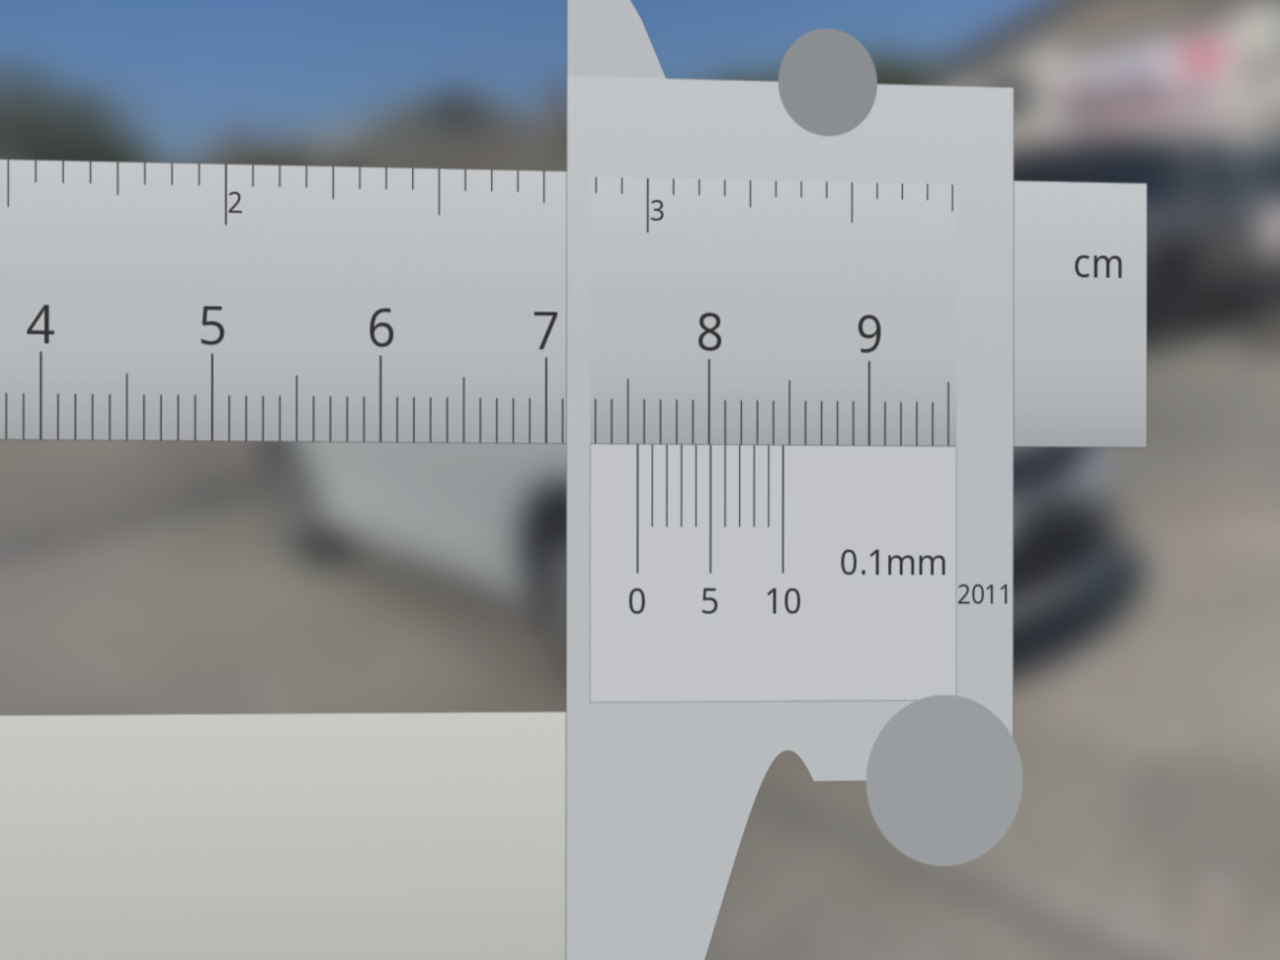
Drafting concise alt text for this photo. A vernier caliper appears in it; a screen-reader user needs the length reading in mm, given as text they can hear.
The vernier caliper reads 75.6 mm
